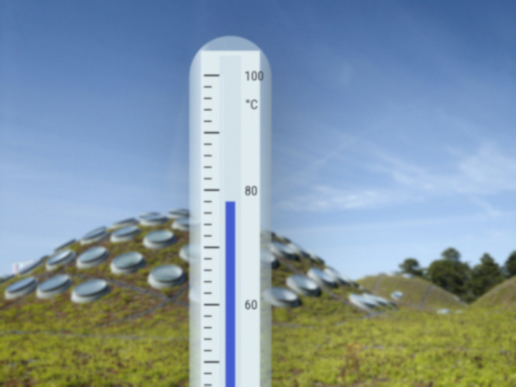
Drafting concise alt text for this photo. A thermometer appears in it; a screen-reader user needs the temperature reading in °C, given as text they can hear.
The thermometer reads 78 °C
